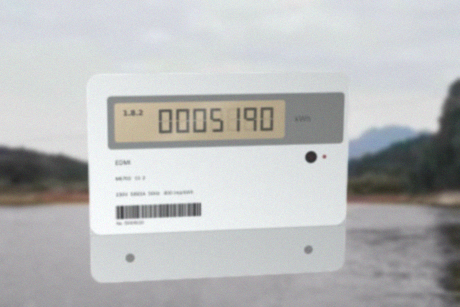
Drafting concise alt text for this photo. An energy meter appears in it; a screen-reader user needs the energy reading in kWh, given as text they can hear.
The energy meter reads 5190 kWh
